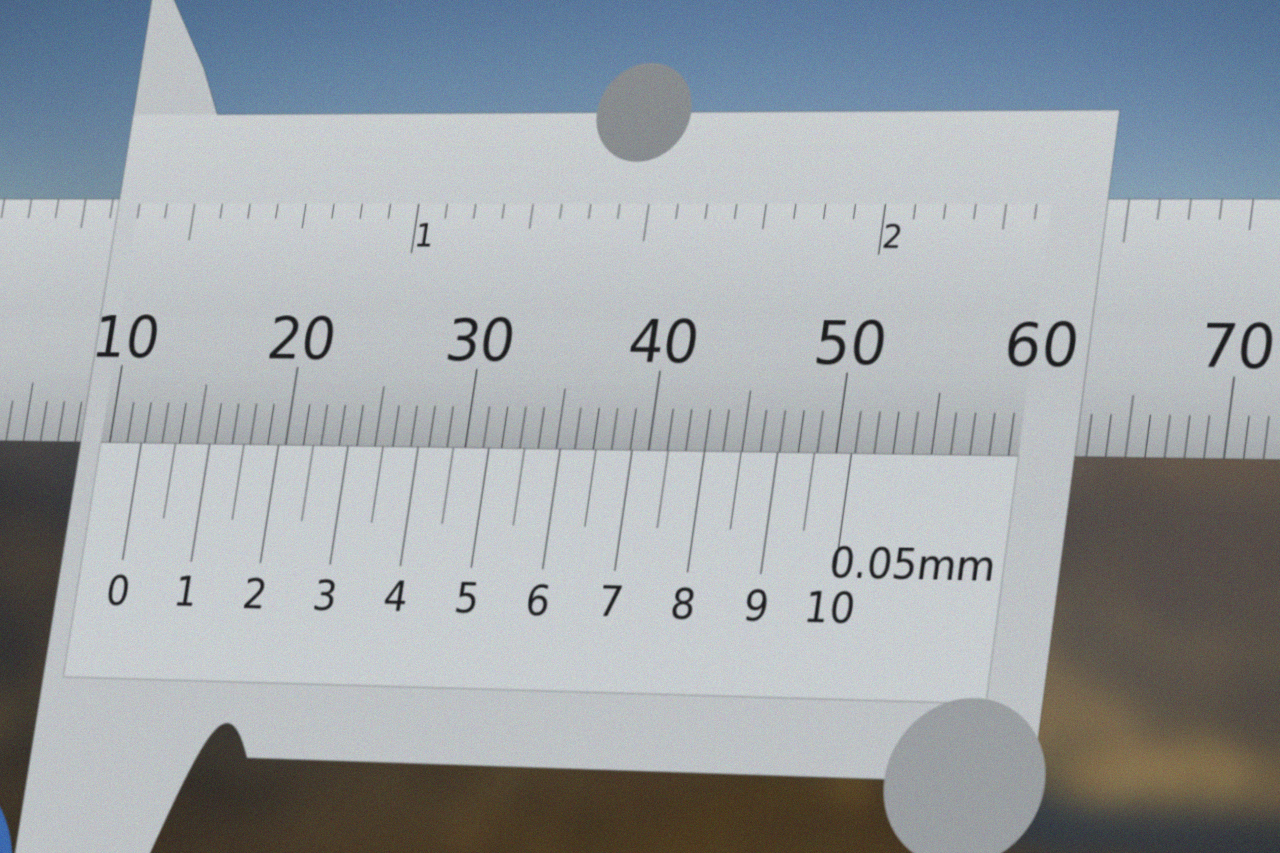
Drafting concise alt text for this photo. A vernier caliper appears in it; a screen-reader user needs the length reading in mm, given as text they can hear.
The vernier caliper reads 11.8 mm
